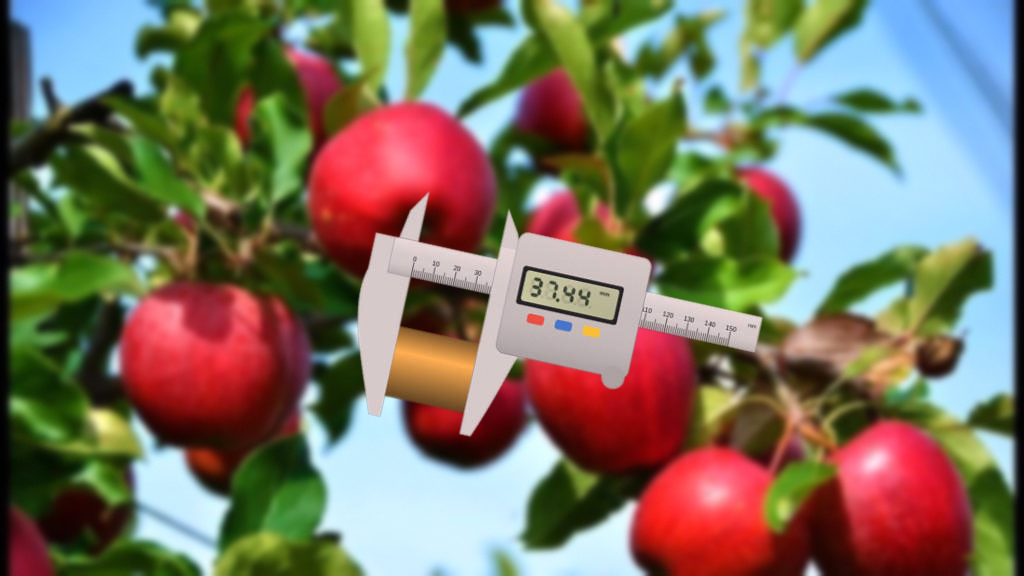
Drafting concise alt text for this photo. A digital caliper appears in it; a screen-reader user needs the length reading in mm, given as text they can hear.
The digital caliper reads 37.44 mm
